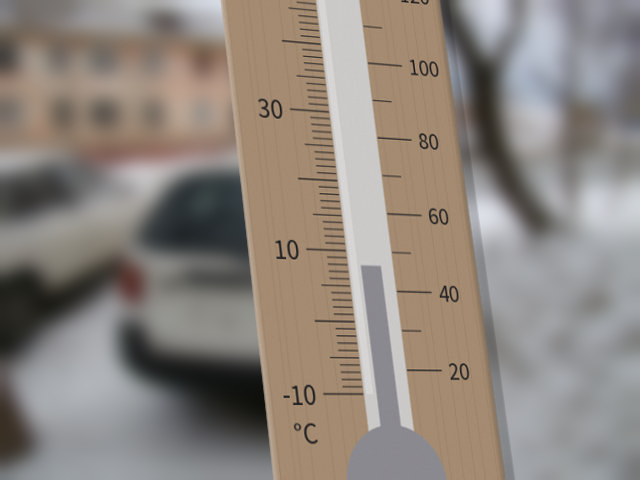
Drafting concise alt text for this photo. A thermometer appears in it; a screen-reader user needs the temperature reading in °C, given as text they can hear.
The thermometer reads 8 °C
